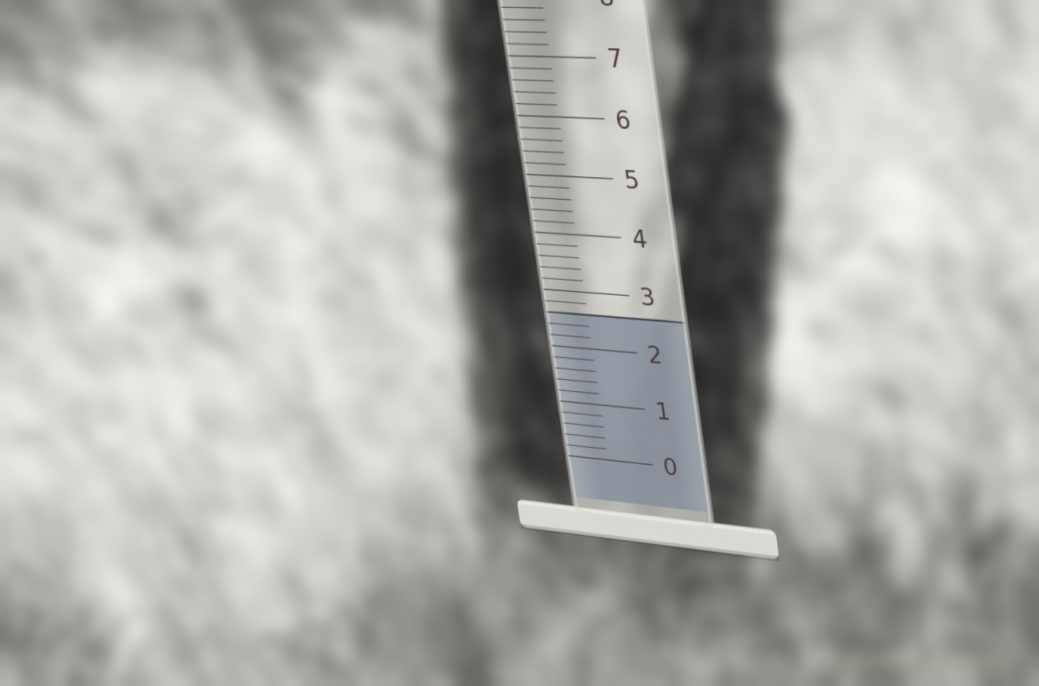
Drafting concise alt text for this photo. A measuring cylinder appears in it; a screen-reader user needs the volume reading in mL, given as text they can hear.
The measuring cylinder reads 2.6 mL
